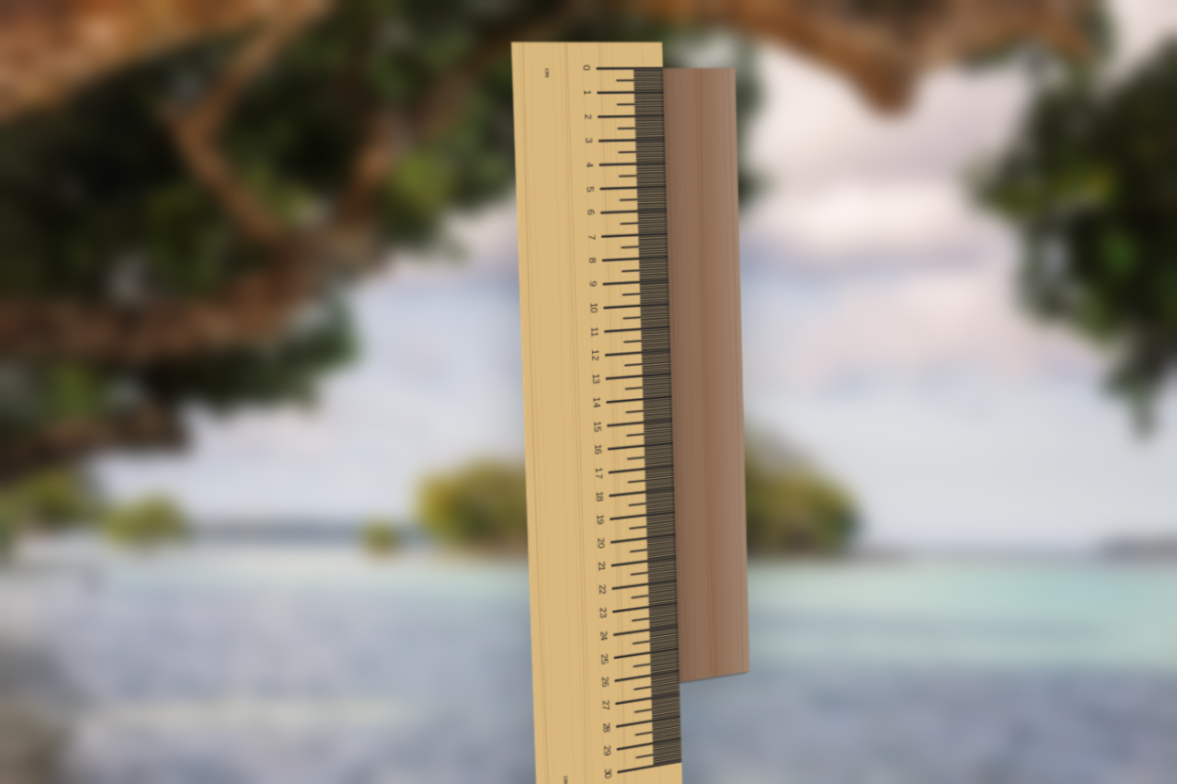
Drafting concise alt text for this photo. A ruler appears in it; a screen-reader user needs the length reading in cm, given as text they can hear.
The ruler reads 26.5 cm
